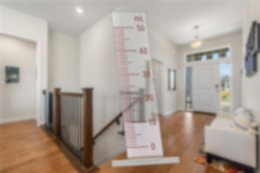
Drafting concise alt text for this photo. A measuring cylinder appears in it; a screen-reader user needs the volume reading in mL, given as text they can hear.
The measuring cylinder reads 10 mL
